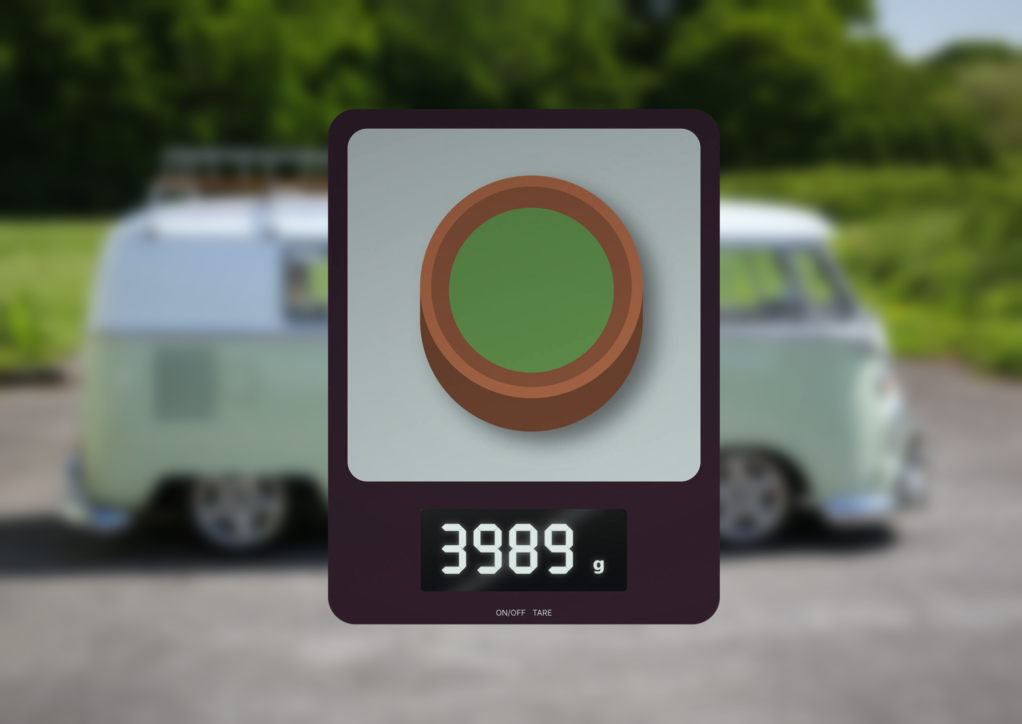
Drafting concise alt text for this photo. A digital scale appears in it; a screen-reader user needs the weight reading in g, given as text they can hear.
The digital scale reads 3989 g
